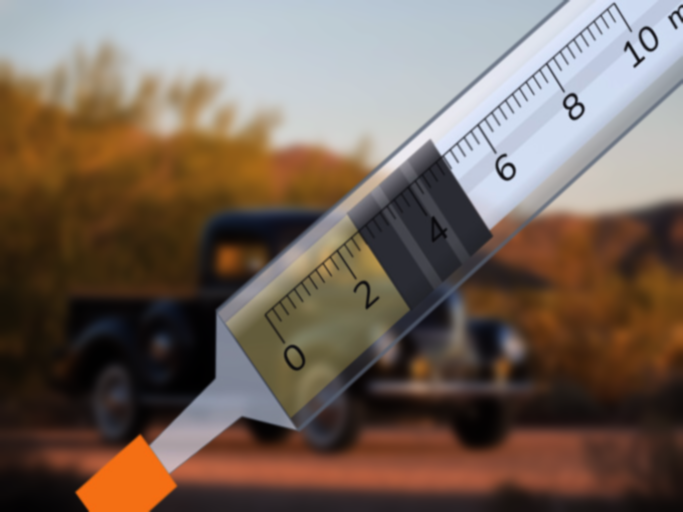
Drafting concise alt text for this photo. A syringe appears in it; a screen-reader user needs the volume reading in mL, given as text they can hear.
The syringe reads 2.6 mL
